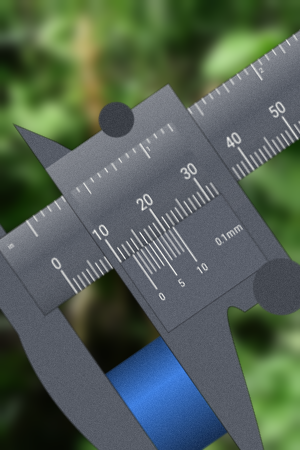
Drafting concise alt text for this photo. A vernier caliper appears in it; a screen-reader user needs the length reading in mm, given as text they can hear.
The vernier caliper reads 12.6 mm
